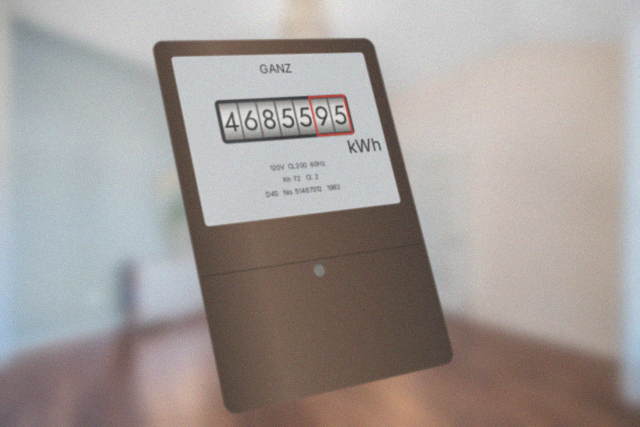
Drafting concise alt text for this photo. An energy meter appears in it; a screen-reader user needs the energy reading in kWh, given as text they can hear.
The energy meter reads 46855.95 kWh
